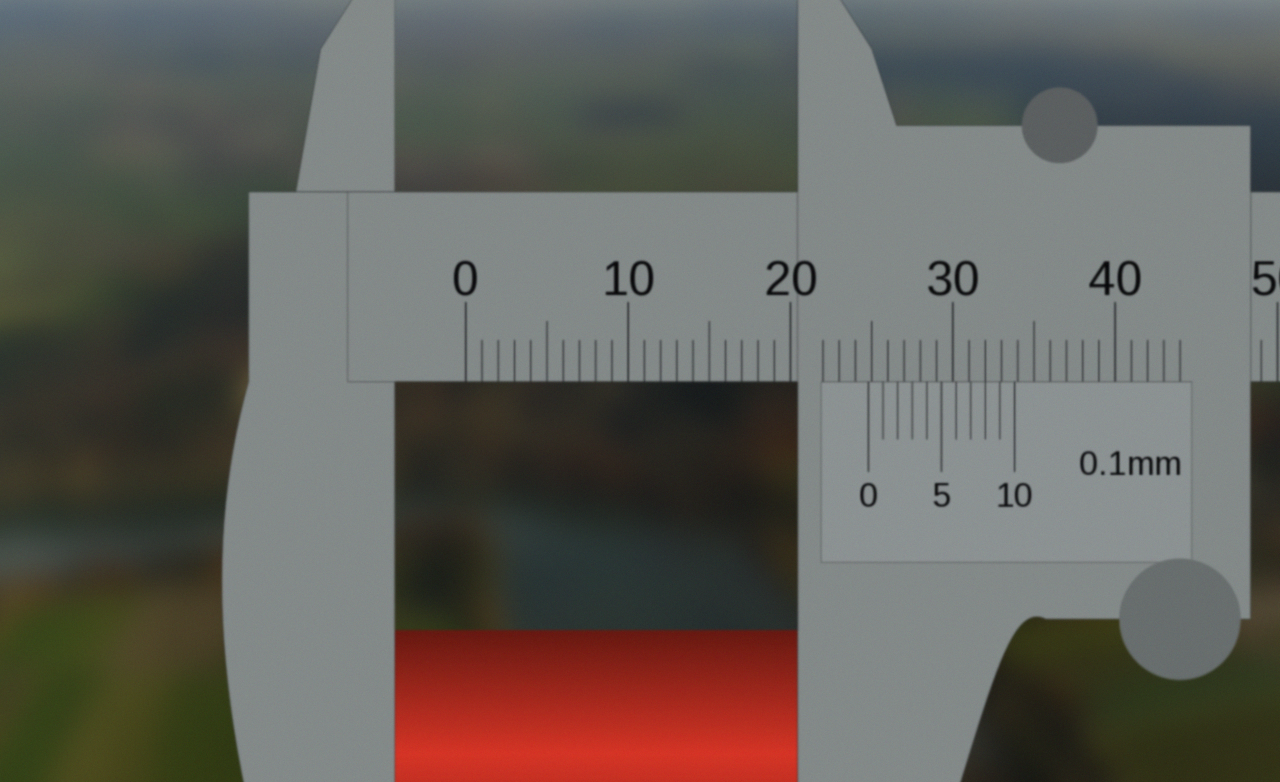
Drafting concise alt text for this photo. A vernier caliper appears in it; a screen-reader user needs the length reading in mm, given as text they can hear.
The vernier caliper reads 24.8 mm
